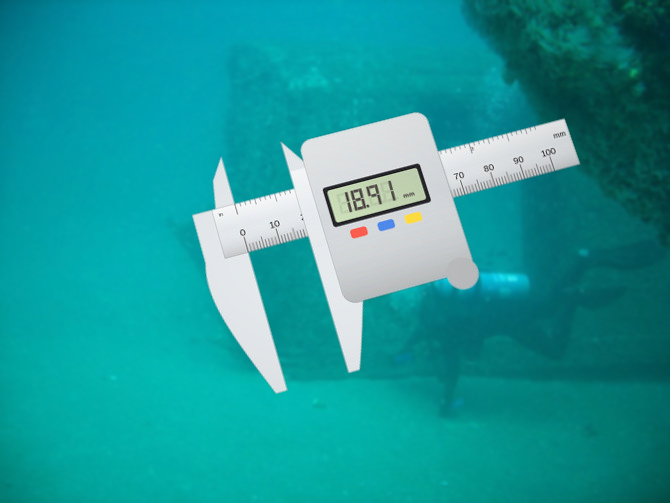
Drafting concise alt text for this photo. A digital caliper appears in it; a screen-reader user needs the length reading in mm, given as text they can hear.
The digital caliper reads 18.91 mm
